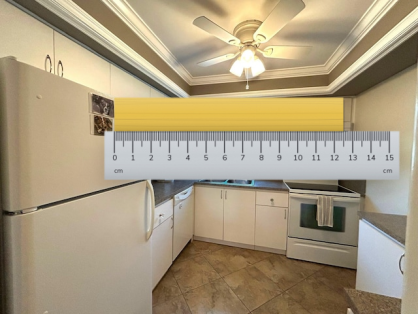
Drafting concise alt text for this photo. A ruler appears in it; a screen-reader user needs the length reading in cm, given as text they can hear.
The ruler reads 12.5 cm
